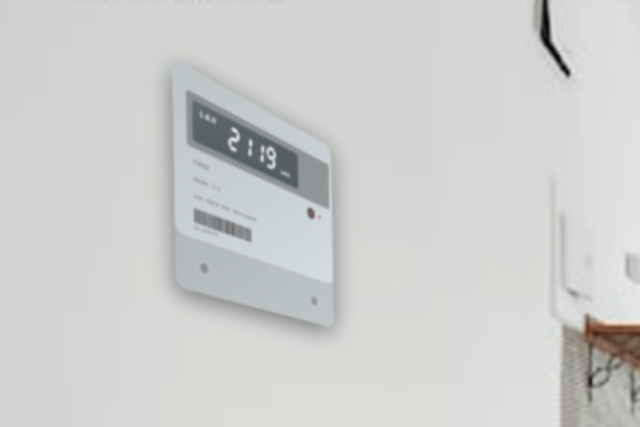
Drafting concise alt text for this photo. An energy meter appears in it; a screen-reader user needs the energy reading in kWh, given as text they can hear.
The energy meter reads 2119 kWh
